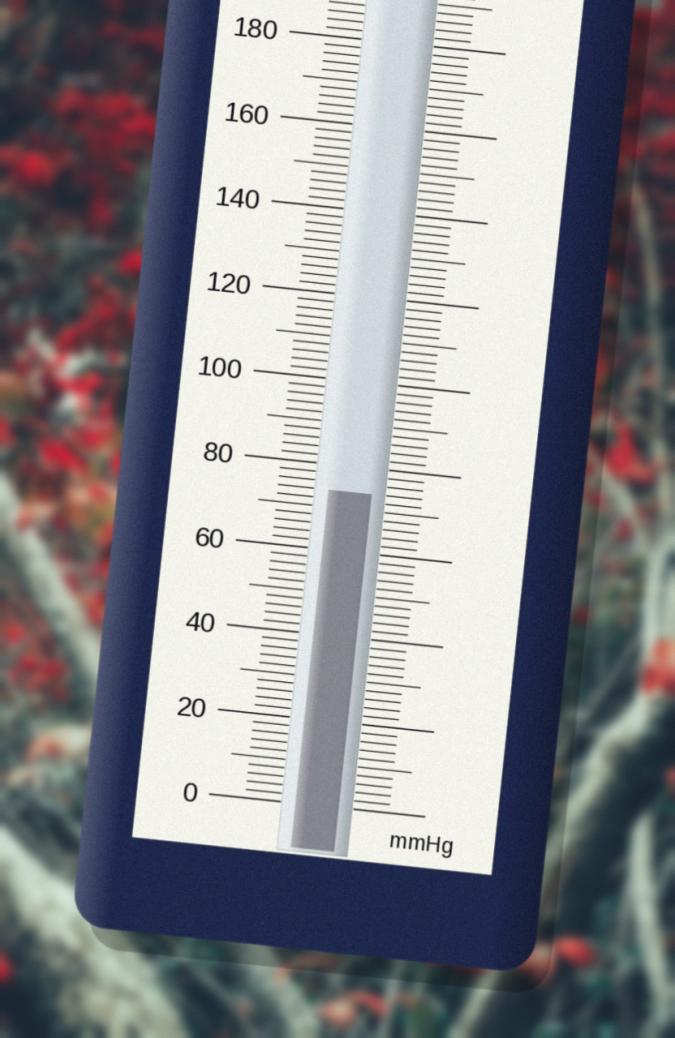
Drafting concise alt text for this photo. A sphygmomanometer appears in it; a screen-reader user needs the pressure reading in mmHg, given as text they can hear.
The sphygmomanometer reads 74 mmHg
